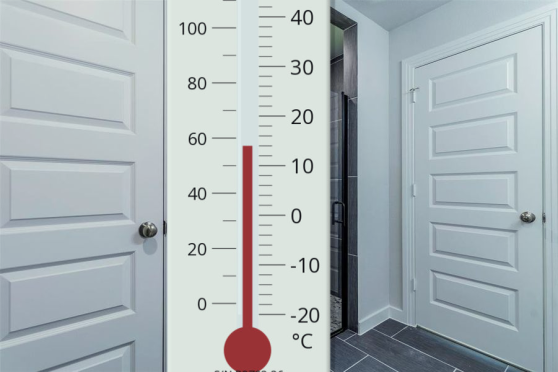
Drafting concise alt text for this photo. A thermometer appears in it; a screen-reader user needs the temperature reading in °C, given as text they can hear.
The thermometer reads 14 °C
